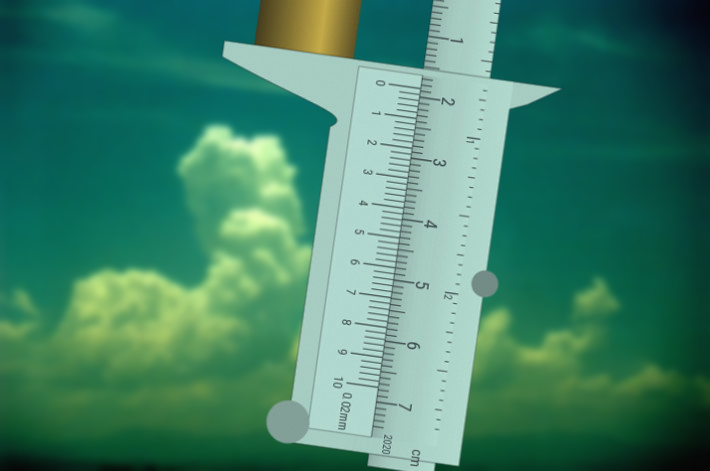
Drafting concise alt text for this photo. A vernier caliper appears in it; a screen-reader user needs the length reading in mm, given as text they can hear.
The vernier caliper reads 18.6 mm
